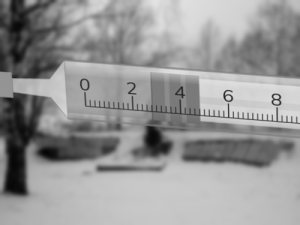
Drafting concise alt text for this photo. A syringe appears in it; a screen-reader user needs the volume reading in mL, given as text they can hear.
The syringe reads 2.8 mL
